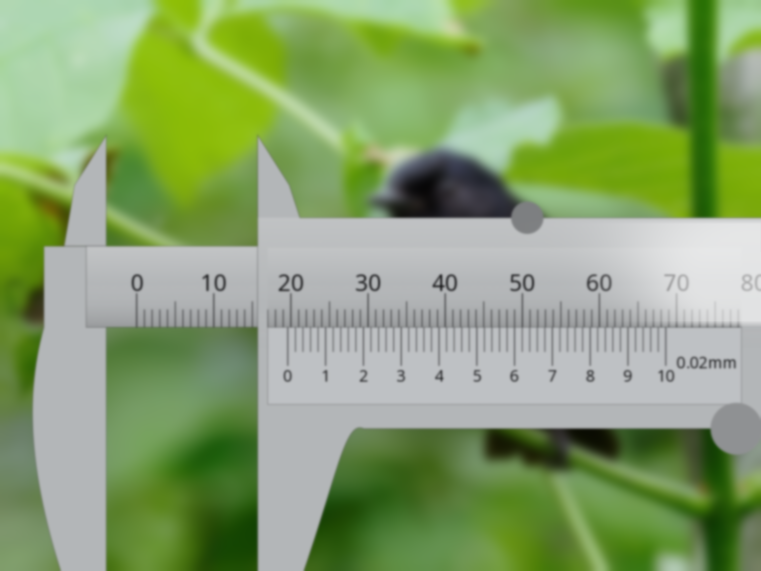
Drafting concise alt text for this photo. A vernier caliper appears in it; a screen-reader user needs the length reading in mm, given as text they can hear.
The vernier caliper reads 19.6 mm
